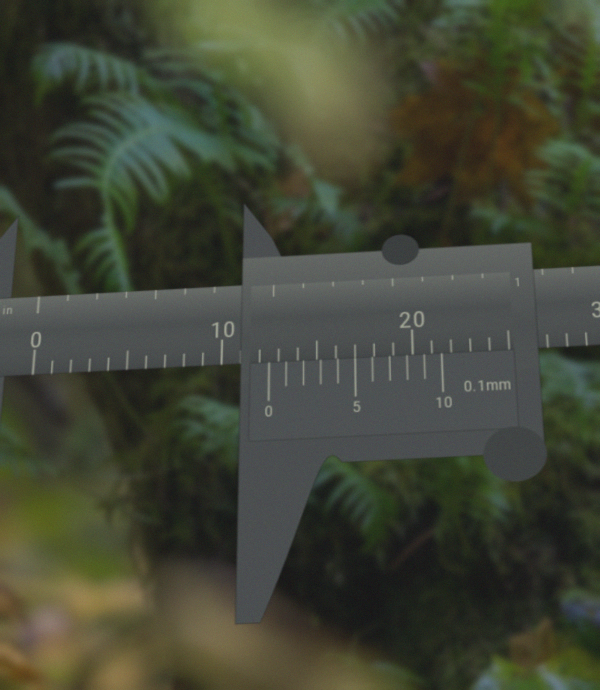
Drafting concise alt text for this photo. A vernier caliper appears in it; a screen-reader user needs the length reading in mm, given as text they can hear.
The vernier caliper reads 12.5 mm
